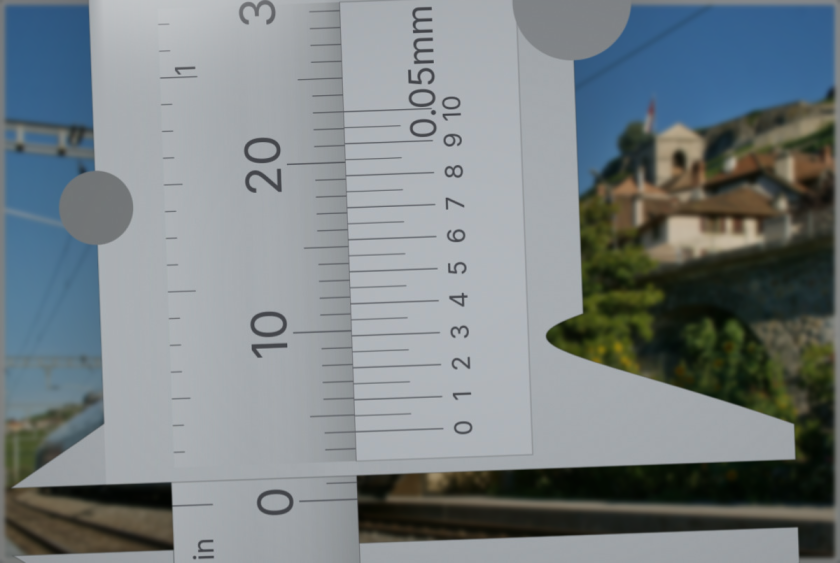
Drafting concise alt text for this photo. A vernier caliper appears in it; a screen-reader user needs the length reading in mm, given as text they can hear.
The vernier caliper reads 4.0 mm
